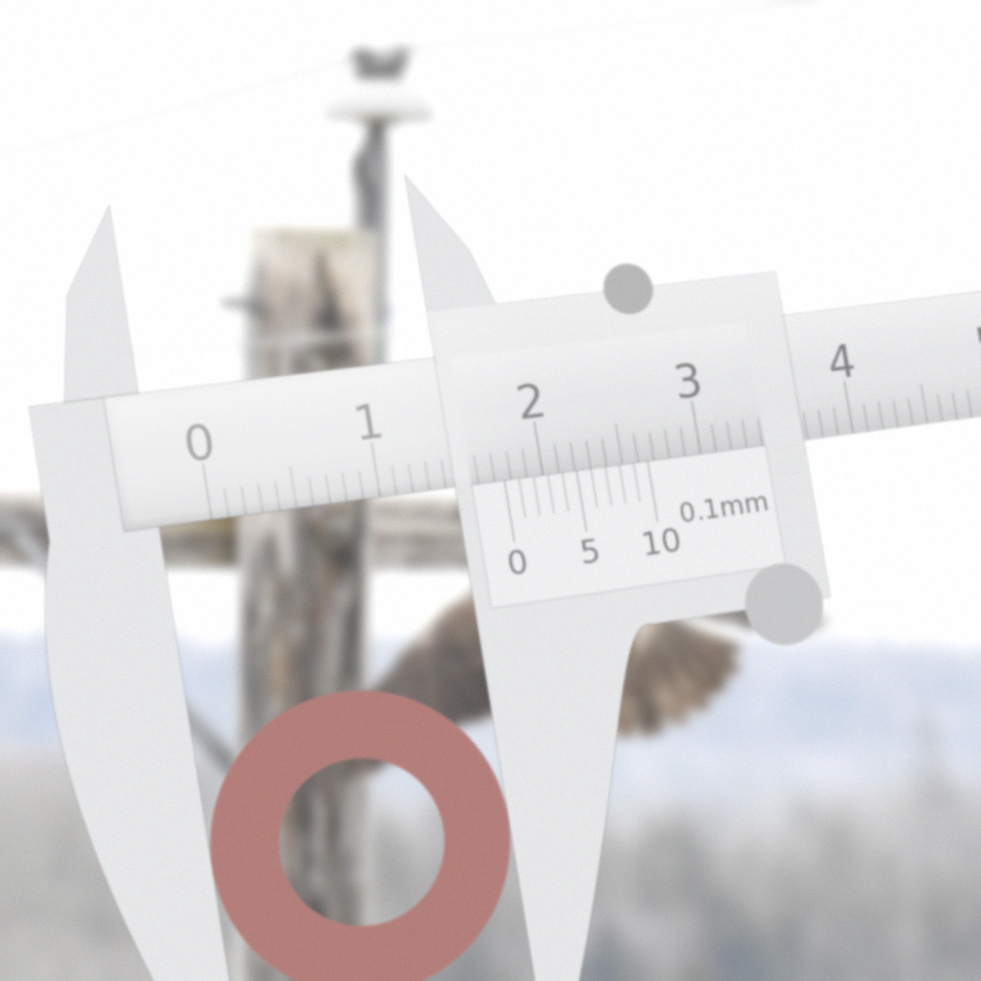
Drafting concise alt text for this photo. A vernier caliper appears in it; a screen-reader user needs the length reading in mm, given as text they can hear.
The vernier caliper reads 17.6 mm
